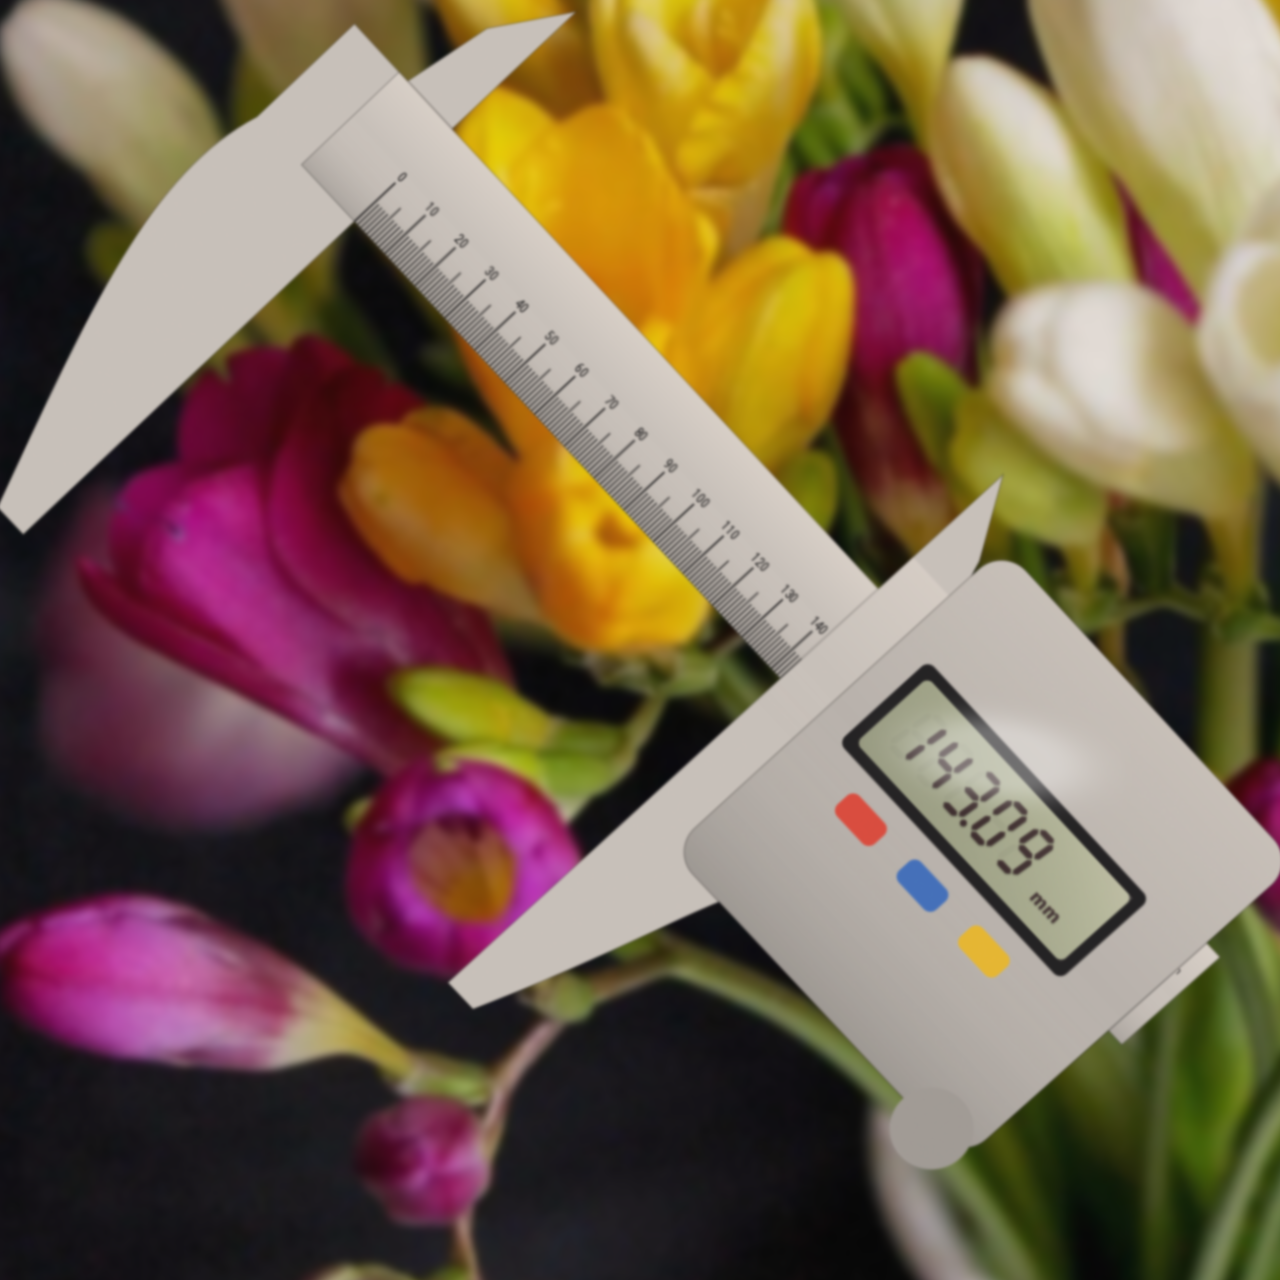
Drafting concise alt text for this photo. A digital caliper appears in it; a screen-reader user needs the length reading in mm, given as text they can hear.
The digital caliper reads 143.09 mm
